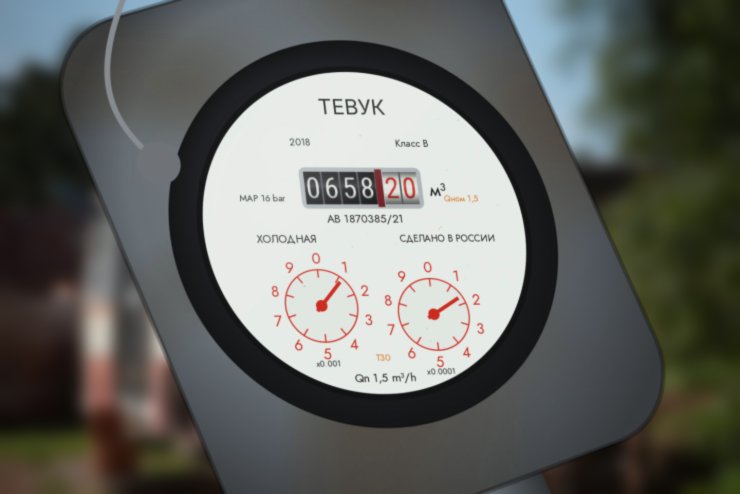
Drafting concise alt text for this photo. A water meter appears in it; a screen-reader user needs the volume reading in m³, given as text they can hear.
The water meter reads 658.2011 m³
